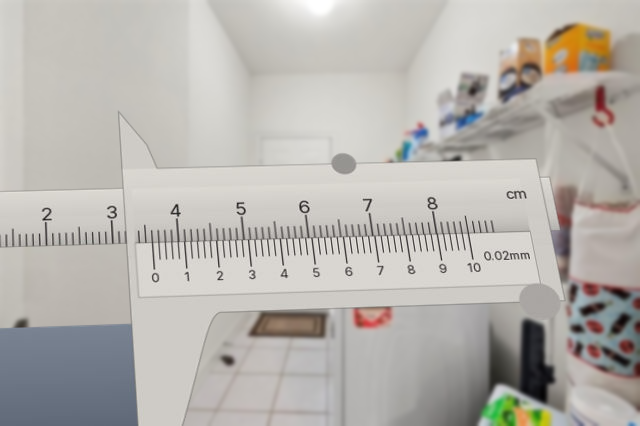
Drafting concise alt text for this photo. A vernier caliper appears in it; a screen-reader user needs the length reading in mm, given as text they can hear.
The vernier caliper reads 36.0 mm
